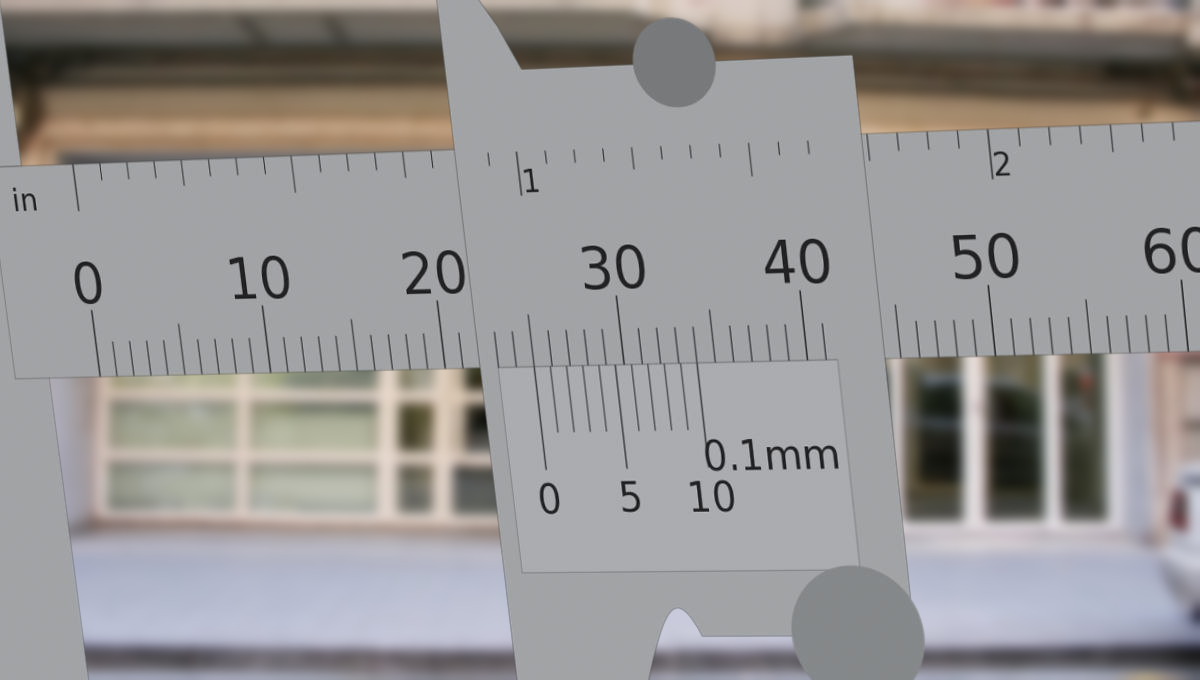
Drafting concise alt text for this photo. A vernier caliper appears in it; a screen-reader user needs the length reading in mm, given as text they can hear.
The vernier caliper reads 25.0 mm
